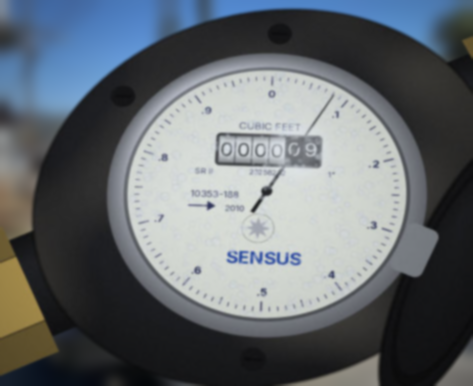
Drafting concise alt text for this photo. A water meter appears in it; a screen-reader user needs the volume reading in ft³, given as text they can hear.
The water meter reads 9.08 ft³
